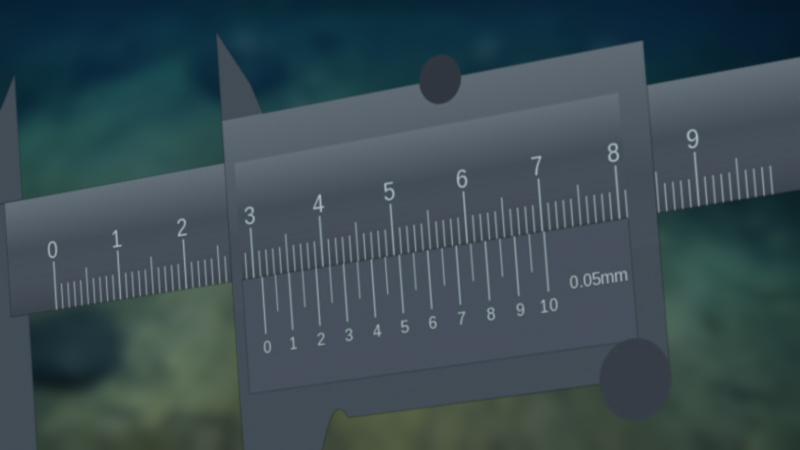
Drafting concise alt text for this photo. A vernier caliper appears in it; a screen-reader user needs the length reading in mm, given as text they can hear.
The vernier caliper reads 31.2 mm
